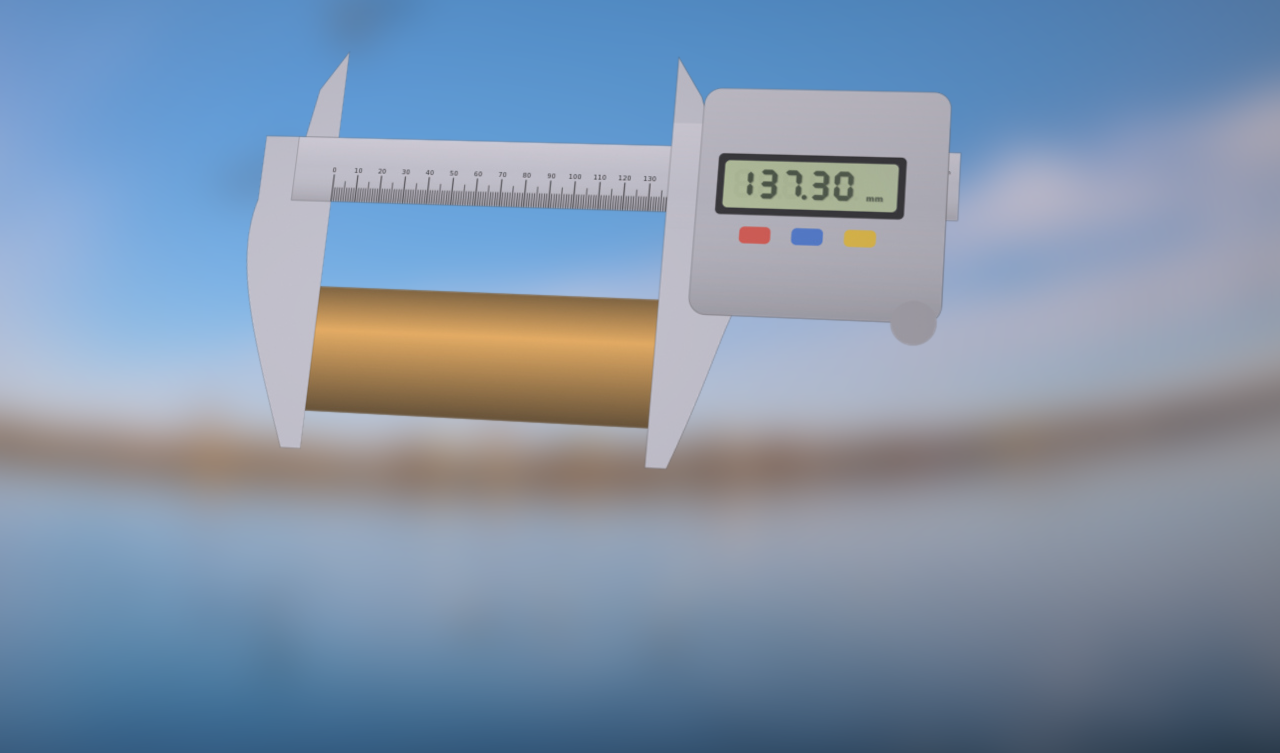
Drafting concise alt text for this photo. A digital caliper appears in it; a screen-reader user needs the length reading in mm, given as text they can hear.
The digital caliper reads 137.30 mm
